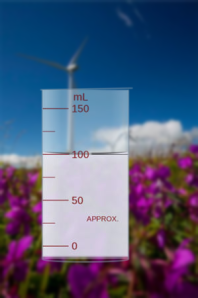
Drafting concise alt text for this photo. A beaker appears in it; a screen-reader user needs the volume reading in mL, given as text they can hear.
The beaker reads 100 mL
